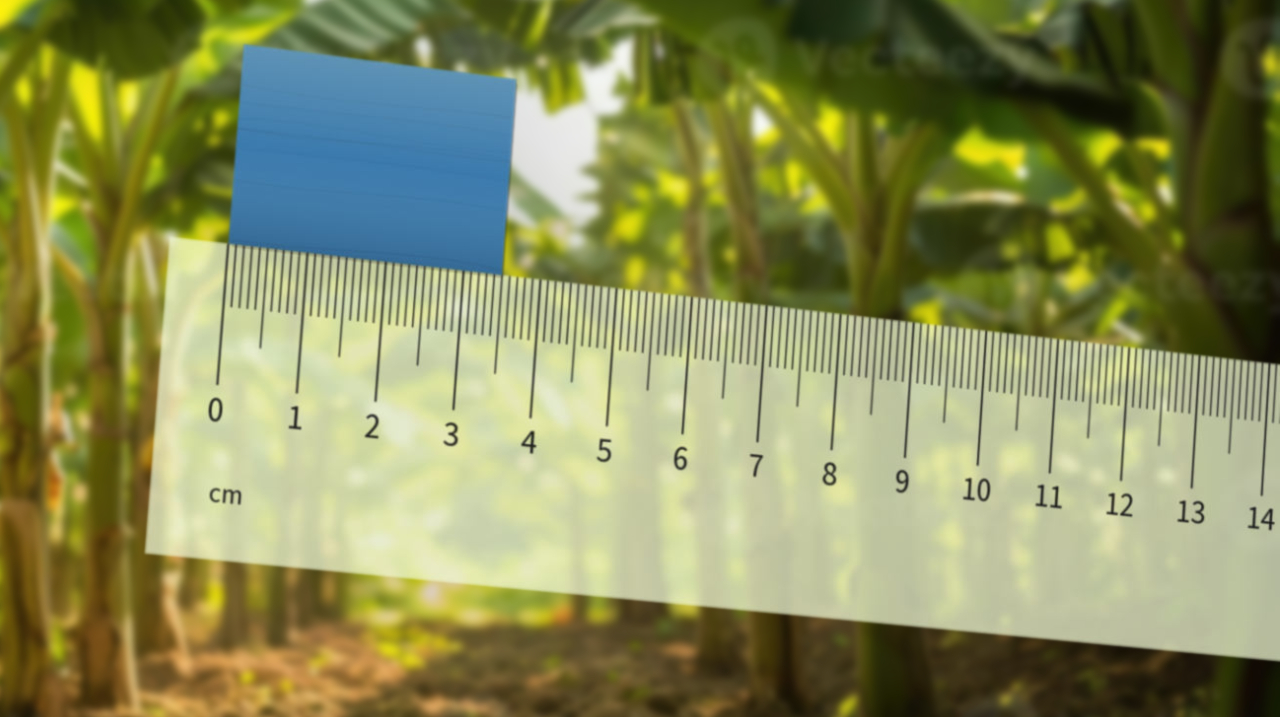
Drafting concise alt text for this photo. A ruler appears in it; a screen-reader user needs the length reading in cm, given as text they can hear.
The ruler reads 3.5 cm
